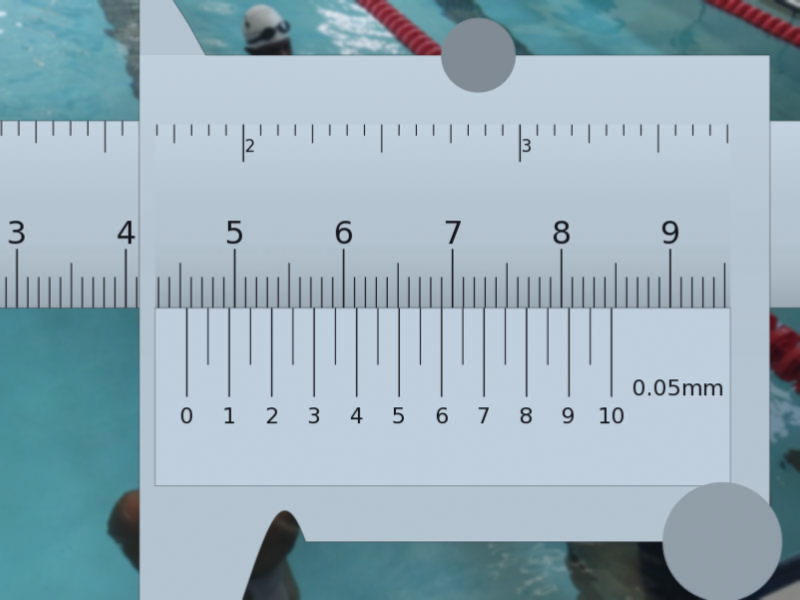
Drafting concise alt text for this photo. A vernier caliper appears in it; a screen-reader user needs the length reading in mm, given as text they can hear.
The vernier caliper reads 45.6 mm
